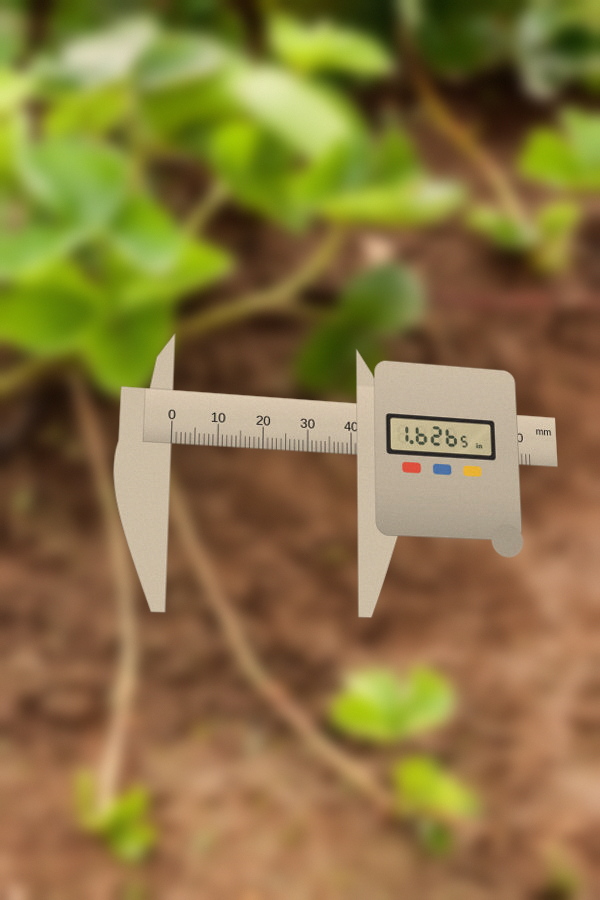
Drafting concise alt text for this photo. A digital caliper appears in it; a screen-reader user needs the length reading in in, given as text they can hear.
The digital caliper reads 1.6265 in
